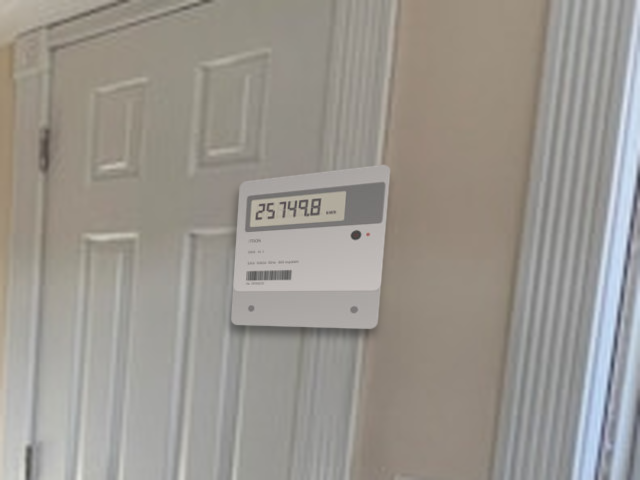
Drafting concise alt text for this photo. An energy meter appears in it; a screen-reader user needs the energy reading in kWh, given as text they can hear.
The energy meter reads 25749.8 kWh
